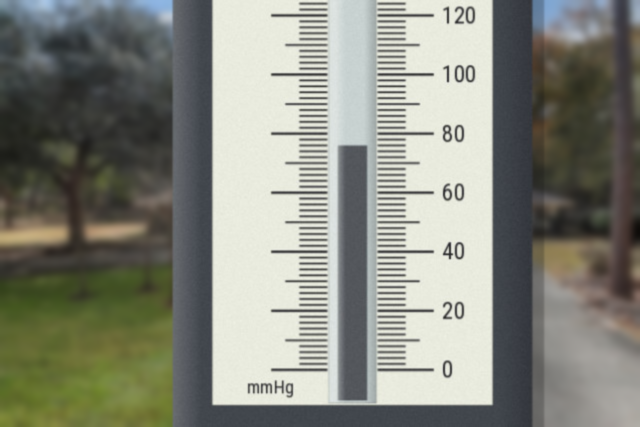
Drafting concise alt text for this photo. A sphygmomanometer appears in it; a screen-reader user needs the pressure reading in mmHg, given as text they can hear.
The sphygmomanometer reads 76 mmHg
